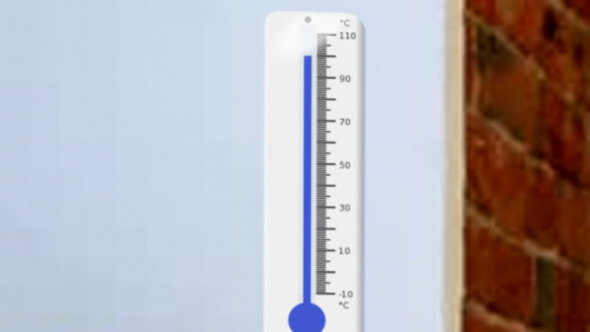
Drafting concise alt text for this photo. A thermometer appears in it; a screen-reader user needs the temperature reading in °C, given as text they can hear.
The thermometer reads 100 °C
